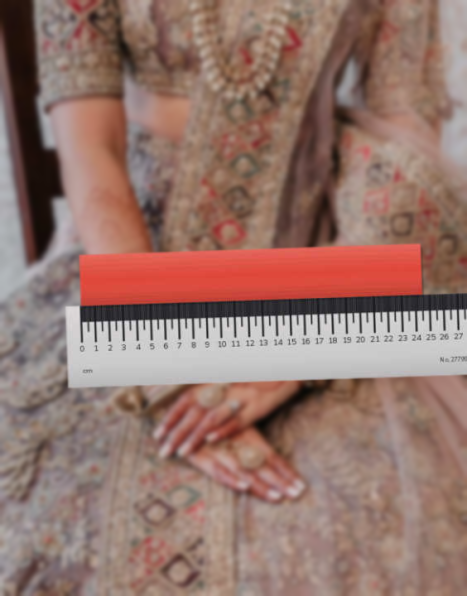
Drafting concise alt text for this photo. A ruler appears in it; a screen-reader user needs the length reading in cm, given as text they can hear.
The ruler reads 24.5 cm
